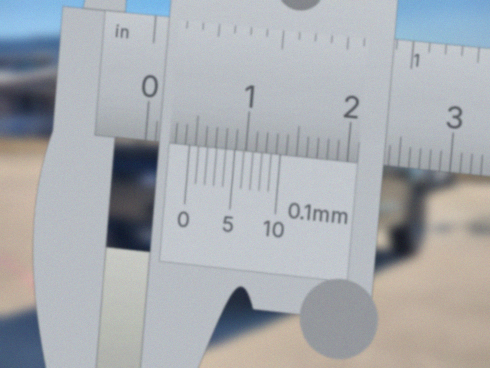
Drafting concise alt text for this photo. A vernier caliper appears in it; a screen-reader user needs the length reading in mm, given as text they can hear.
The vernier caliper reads 4.4 mm
